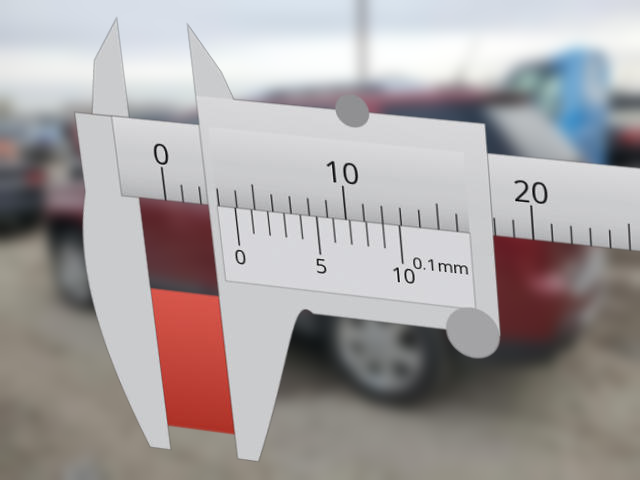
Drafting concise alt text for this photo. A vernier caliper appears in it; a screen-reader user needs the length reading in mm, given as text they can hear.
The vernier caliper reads 3.9 mm
